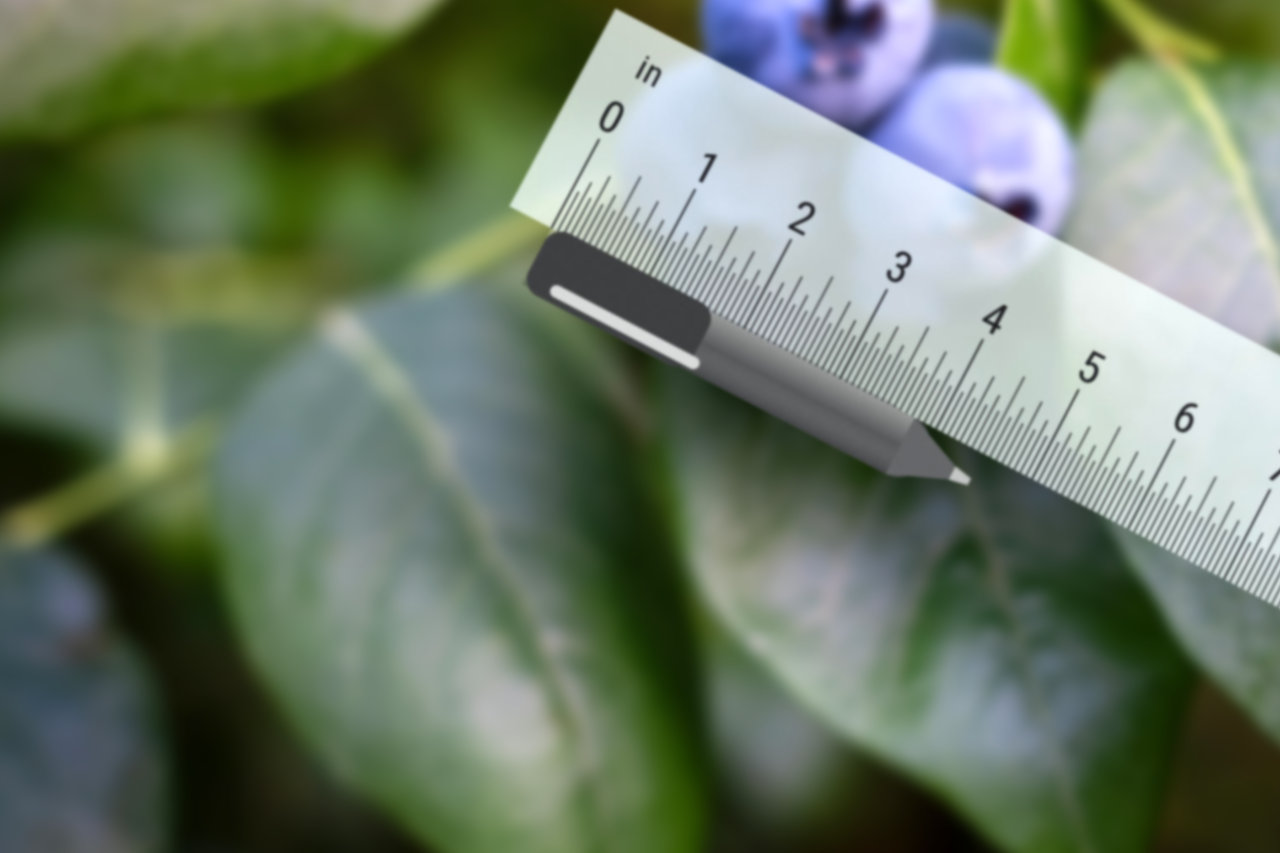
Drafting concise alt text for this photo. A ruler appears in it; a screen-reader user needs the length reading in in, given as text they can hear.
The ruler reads 4.5 in
